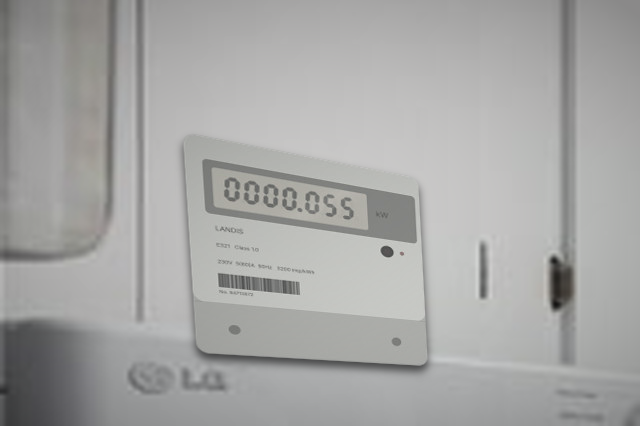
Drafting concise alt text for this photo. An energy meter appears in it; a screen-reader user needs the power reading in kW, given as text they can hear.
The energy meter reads 0.055 kW
